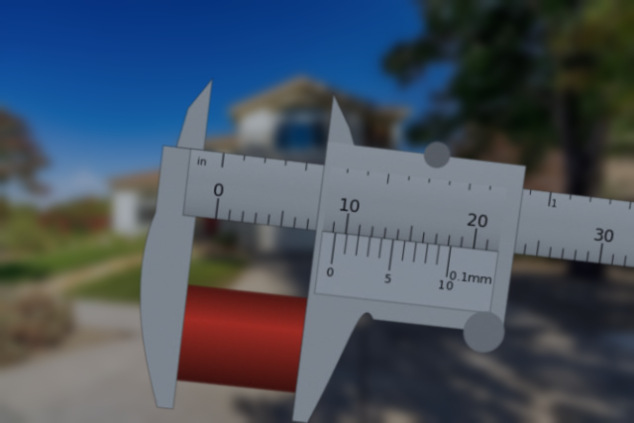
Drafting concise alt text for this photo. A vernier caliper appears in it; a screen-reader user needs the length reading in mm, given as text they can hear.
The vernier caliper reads 9.2 mm
